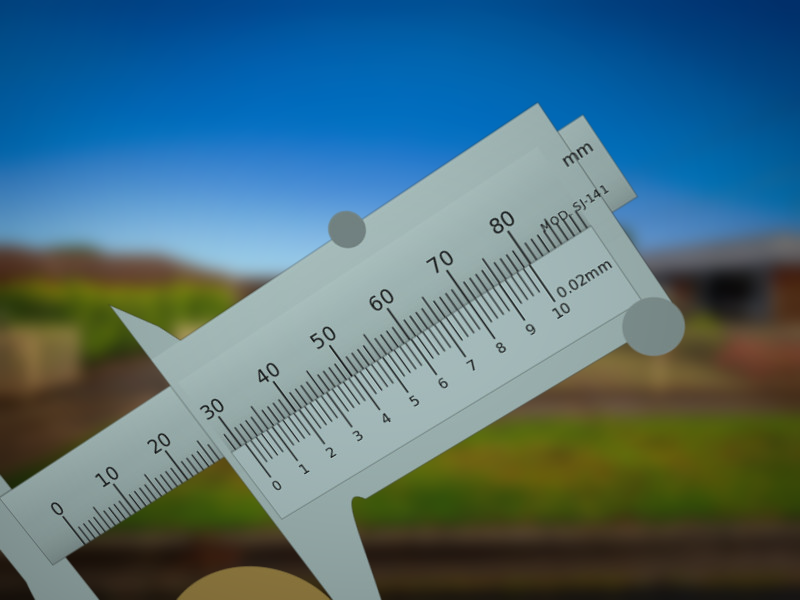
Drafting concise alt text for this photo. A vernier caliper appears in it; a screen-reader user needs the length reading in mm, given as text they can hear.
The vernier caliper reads 30.8 mm
